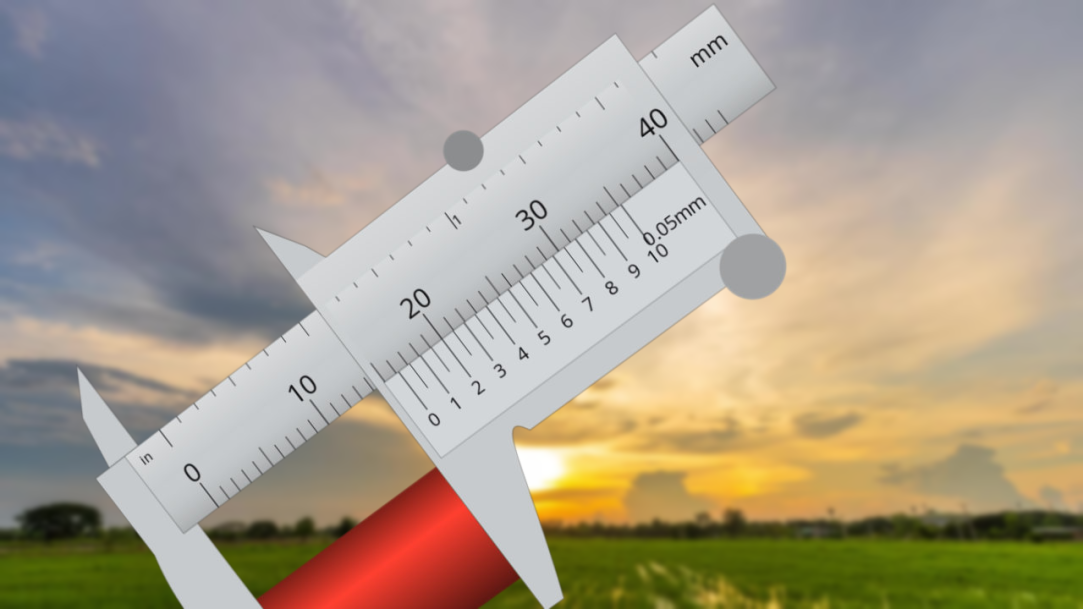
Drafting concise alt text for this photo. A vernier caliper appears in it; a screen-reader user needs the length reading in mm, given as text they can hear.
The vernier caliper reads 16.2 mm
